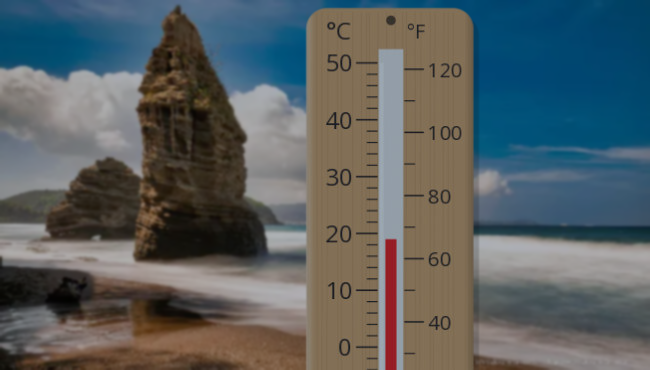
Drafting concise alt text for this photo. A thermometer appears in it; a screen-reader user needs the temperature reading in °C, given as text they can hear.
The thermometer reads 19 °C
